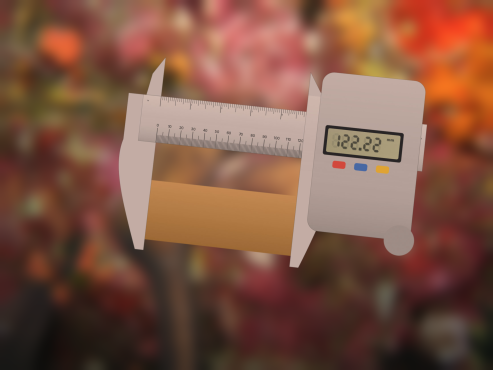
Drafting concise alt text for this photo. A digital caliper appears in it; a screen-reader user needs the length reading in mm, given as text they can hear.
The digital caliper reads 122.22 mm
